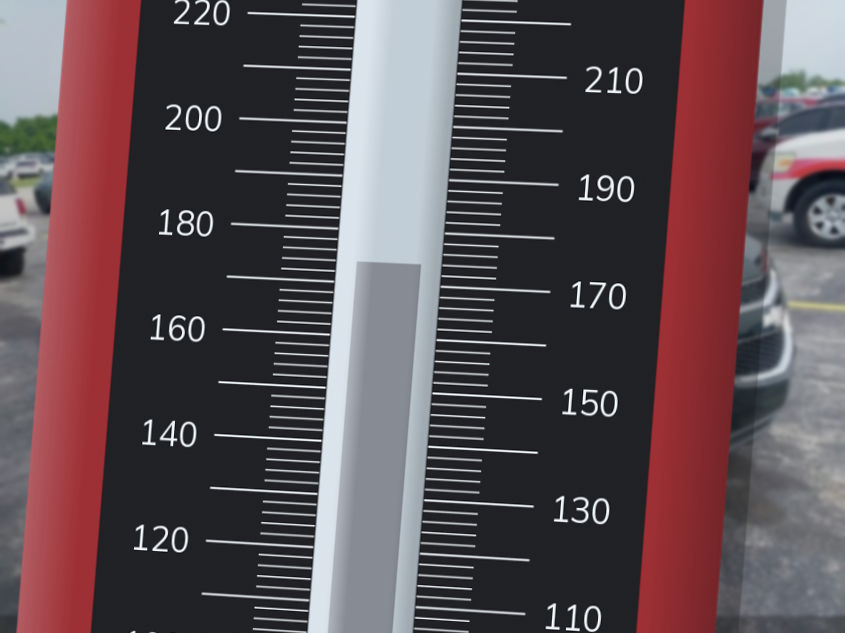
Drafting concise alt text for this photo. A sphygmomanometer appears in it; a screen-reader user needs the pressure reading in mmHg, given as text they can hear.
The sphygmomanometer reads 174 mmHg
